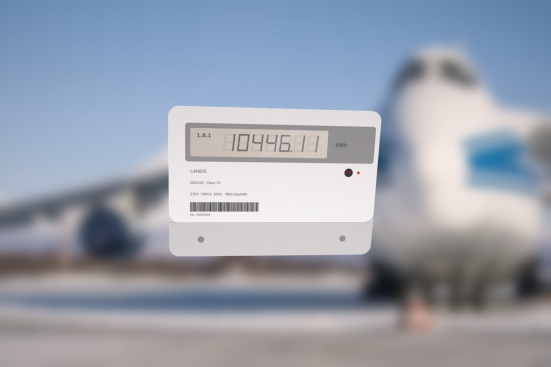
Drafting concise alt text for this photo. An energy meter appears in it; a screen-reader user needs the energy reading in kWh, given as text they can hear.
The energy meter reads 10446.11 kWh
